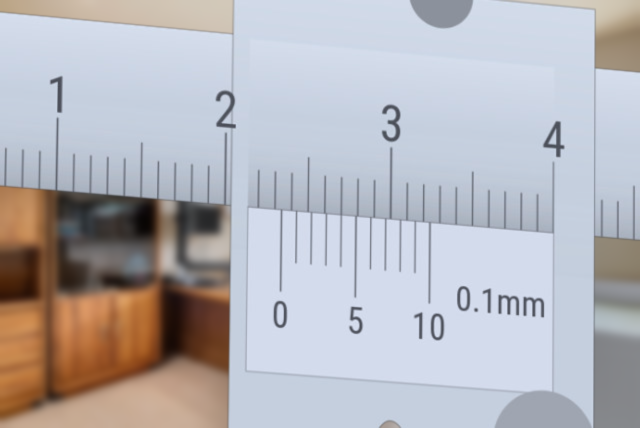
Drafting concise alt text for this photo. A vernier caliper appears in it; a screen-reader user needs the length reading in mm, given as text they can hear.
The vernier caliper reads 23.4 mm
